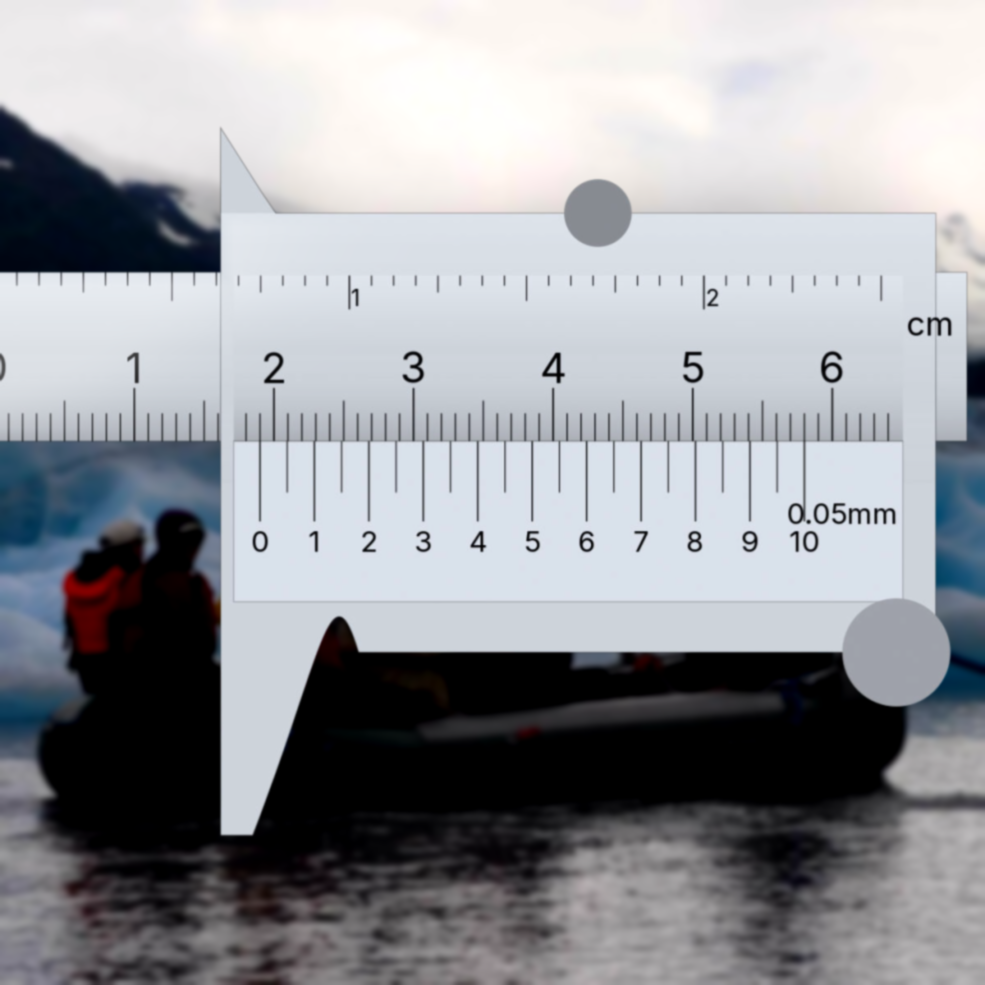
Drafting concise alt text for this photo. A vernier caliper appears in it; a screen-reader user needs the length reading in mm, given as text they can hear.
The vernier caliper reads 19.0 mm
